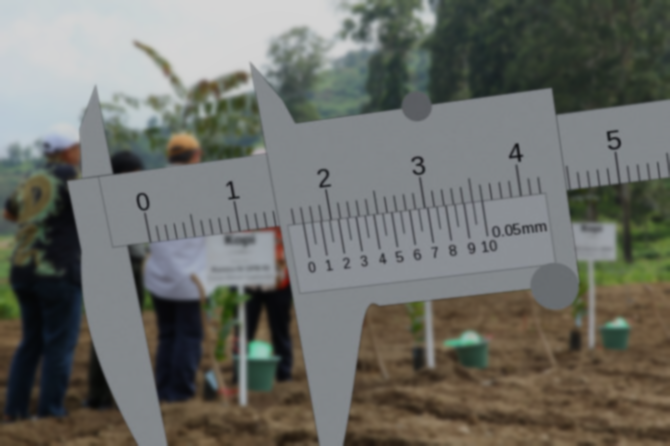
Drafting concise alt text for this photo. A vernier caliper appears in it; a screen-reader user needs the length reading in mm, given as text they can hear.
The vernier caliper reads 17.0 mm
